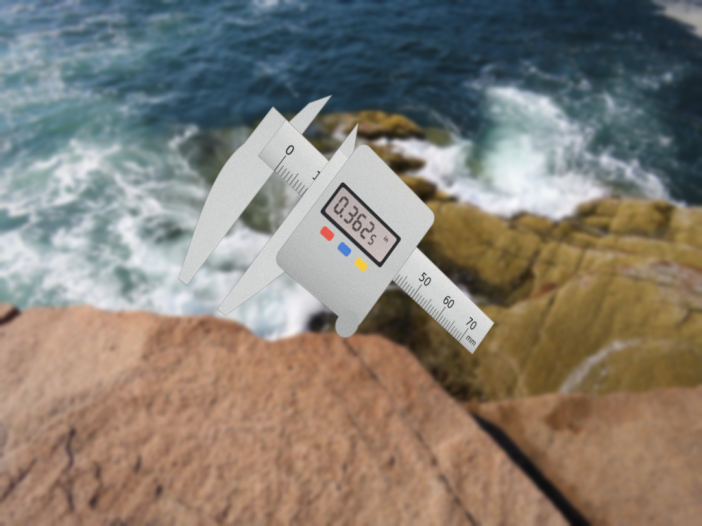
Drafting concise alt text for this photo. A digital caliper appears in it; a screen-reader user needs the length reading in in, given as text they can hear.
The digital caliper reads 0.3625 in
